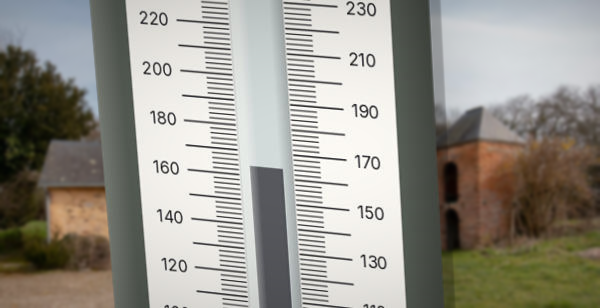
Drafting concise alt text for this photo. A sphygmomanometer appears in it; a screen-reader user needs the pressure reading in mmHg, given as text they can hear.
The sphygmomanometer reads 164 mmHg
